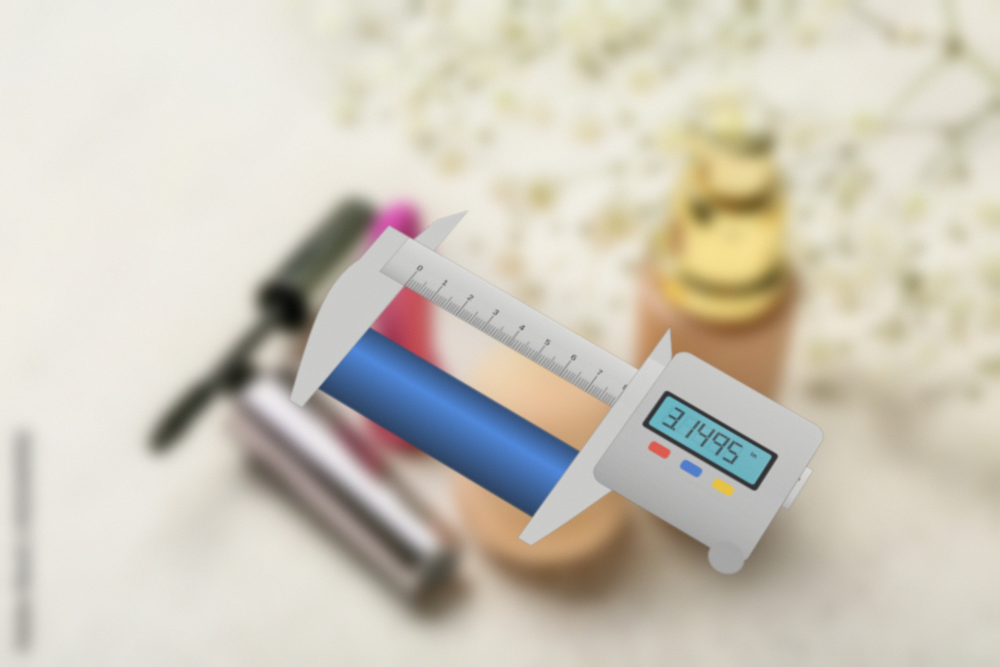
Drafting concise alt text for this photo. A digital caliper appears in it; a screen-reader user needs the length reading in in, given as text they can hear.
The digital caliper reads 3.1495 in
